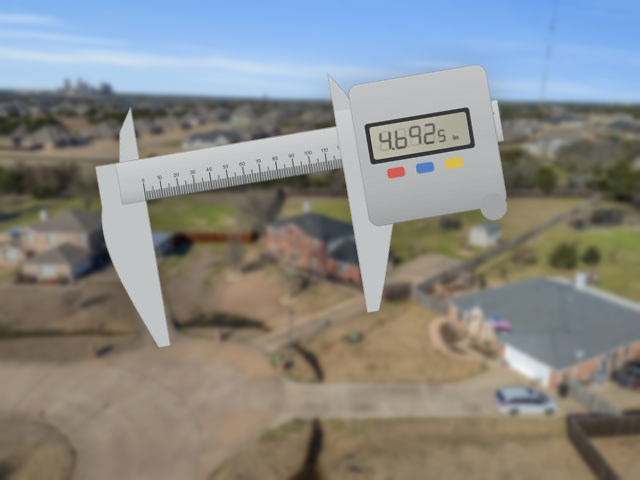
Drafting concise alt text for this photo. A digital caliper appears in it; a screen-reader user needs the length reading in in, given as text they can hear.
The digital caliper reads 4.6925 in
